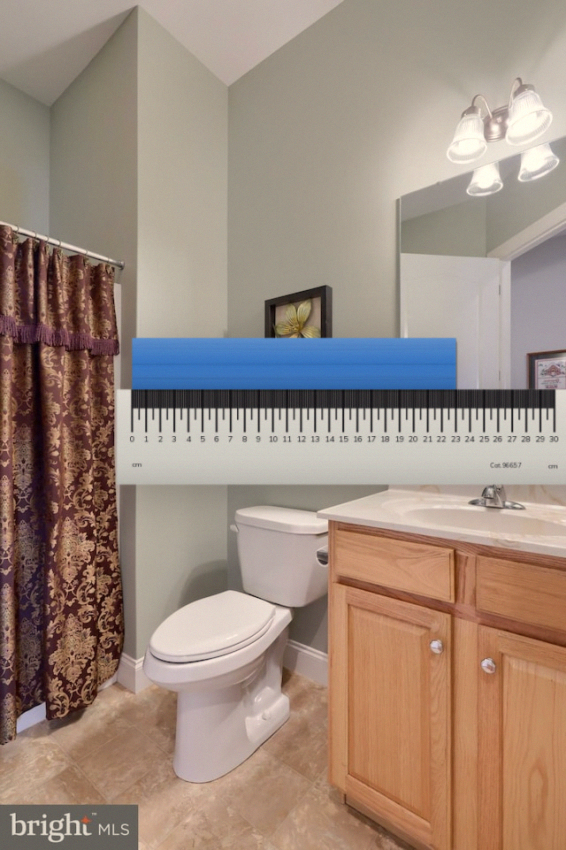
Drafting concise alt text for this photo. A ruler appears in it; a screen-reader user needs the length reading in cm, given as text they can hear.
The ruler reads 23 cm
